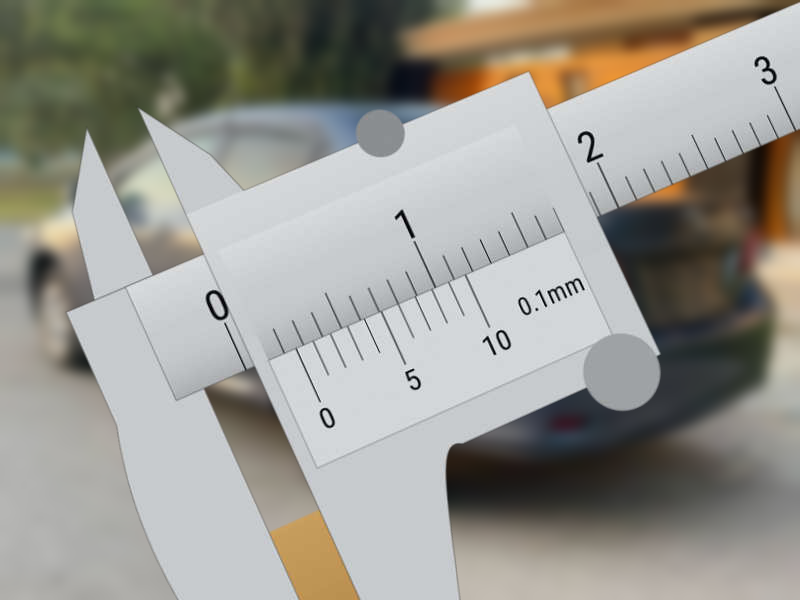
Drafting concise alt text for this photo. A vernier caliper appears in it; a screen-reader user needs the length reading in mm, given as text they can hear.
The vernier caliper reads 2.6 mm
